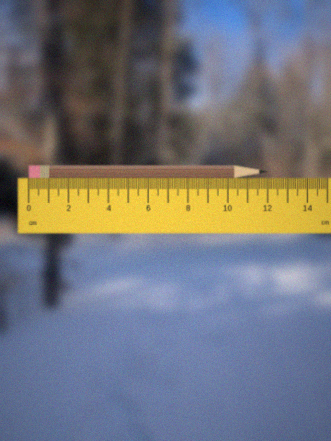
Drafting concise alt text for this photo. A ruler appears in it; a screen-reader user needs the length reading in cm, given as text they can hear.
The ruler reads 12 cm
